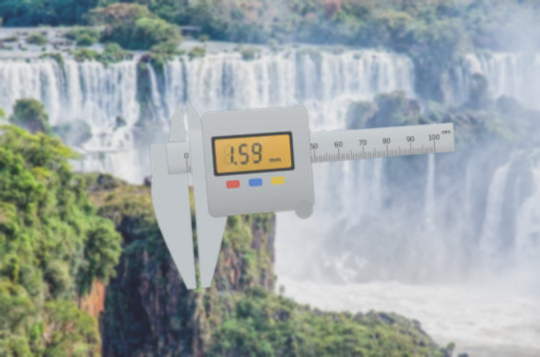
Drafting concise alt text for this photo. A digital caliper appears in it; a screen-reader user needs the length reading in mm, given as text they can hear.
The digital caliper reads 1.59 mm
